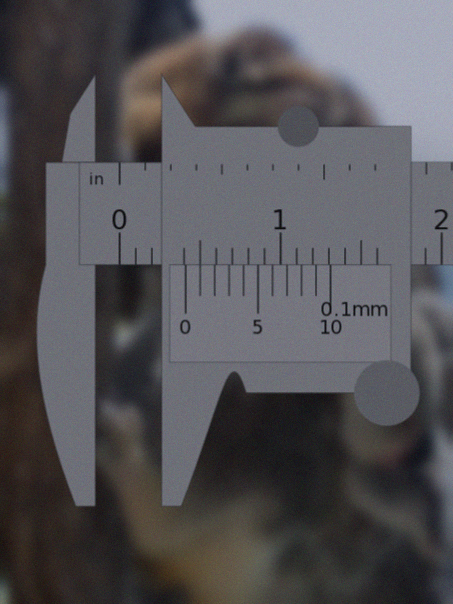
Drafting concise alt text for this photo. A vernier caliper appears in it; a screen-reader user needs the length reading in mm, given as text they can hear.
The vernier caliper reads 4.1 mm
